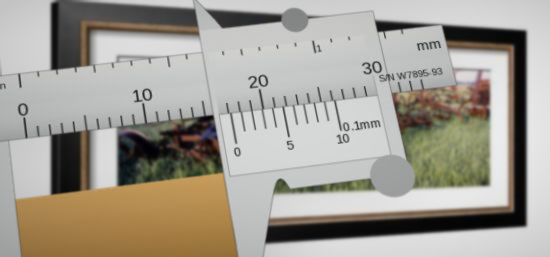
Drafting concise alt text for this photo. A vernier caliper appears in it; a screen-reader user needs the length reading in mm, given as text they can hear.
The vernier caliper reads 17.2 mm
